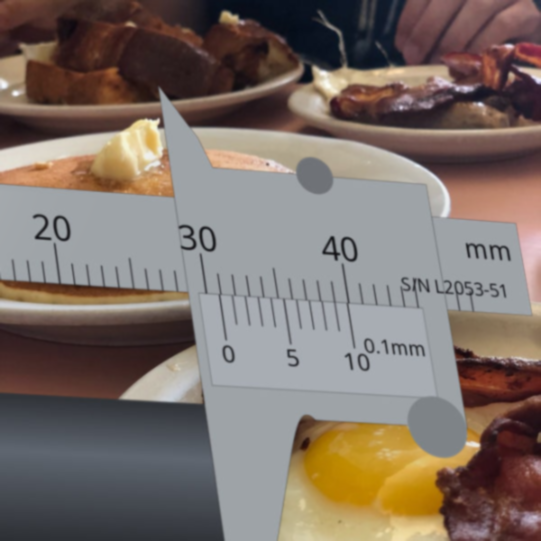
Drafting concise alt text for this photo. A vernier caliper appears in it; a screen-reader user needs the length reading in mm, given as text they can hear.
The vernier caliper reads 30.9 mm
